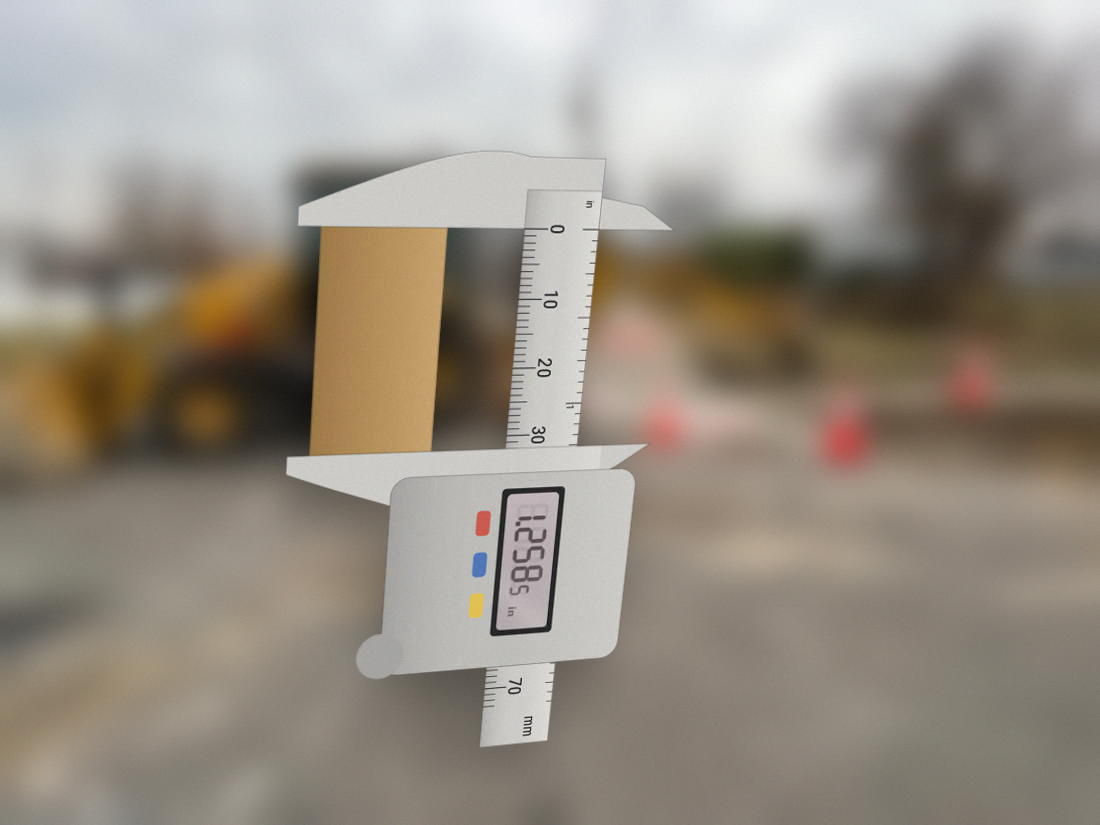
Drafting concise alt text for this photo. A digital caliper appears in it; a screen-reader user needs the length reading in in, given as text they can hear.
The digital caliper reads 1.2585 in
